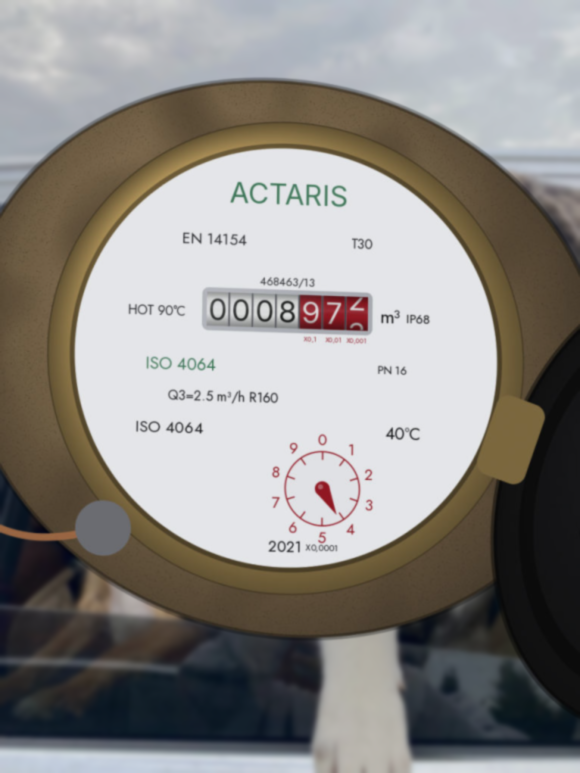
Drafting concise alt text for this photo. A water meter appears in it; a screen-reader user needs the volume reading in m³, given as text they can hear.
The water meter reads 8.9724 m³
